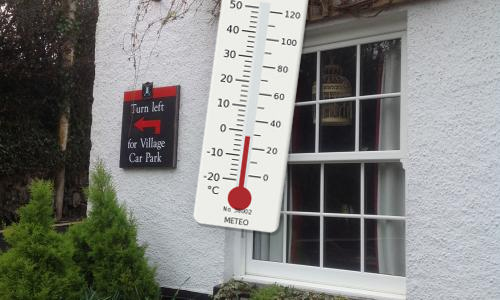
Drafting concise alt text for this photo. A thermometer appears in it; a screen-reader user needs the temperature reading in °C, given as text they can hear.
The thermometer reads -2 °C
